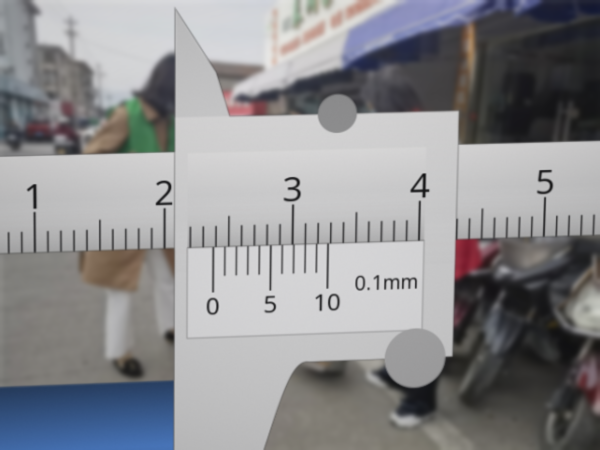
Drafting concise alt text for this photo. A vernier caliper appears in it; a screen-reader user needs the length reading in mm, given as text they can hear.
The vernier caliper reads 23.8 mm
